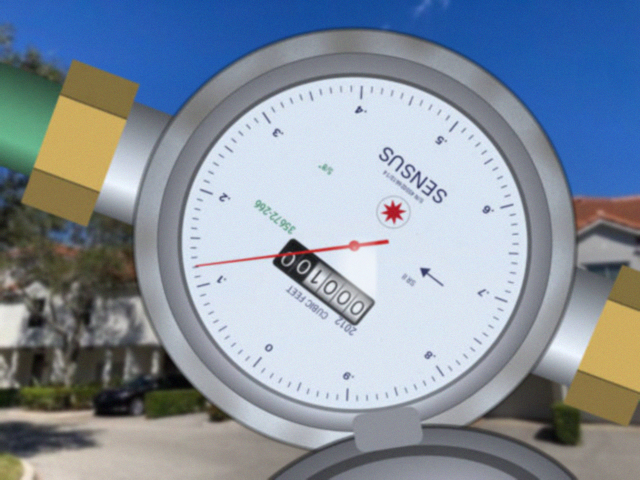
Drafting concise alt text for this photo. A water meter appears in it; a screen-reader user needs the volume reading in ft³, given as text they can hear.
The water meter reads 100.12 ft³
